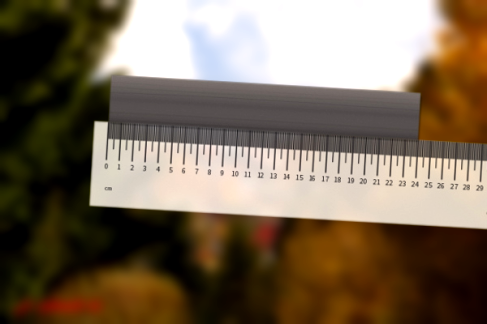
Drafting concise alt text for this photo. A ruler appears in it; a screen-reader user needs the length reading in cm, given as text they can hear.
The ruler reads 24 cm
